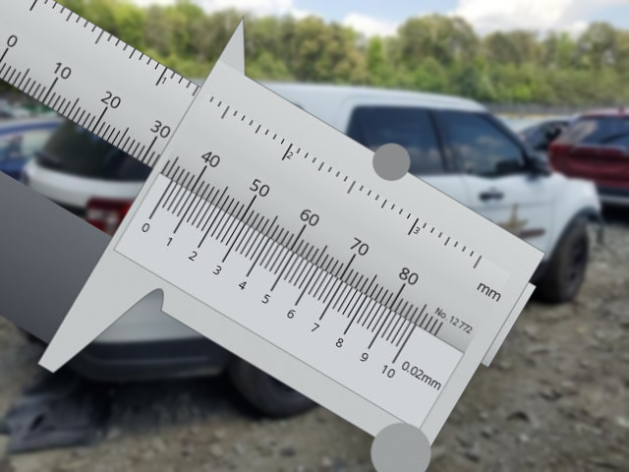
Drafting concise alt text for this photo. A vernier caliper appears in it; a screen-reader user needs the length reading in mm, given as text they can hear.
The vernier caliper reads 36.2 mm
